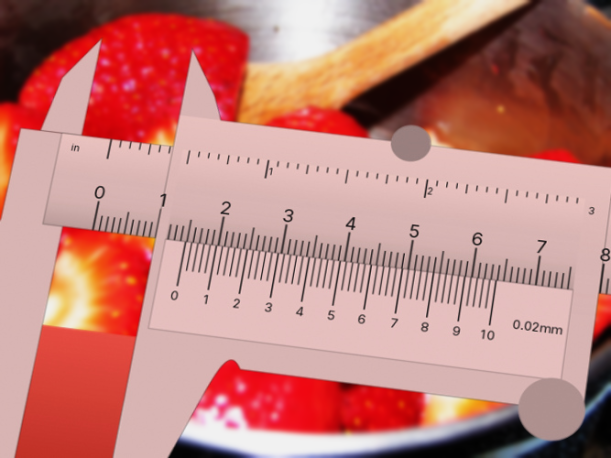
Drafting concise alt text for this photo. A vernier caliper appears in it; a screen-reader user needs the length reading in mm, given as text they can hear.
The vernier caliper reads 14.8 mm
